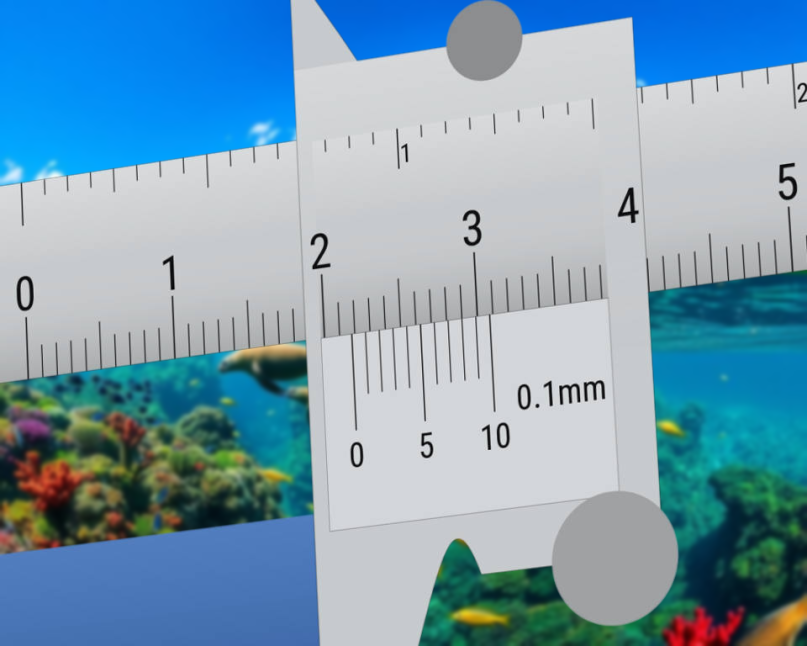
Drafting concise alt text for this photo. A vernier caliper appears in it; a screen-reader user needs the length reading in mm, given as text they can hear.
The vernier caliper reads 21.8 mm
